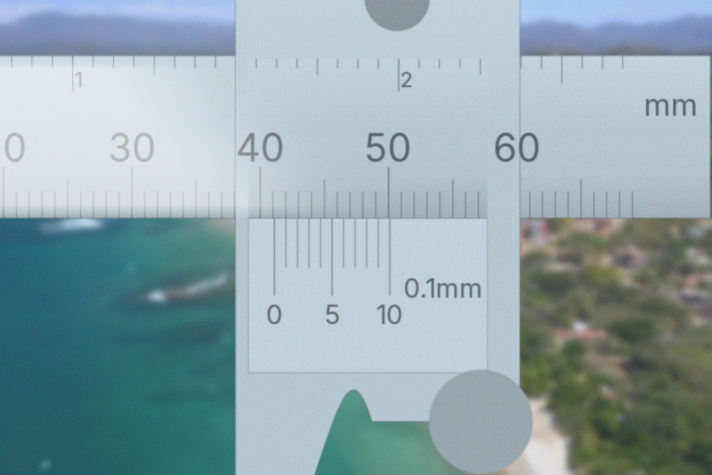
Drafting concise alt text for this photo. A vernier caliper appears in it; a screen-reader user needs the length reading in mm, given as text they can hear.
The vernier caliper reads 41.1 mm
